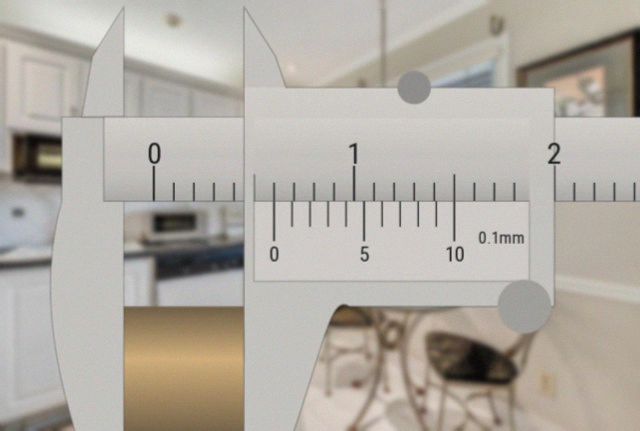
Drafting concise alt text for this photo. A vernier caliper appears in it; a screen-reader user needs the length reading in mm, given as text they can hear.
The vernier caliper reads 6.0 mm
